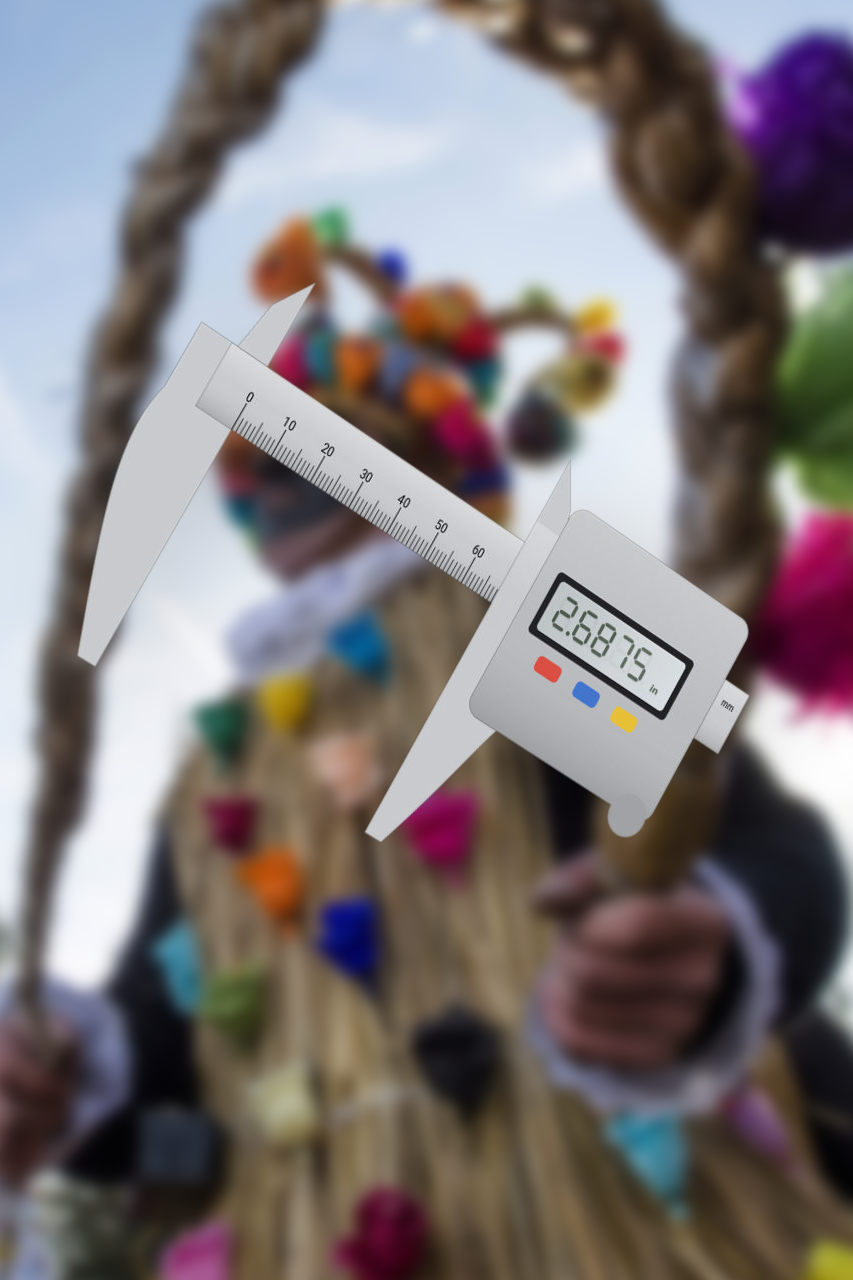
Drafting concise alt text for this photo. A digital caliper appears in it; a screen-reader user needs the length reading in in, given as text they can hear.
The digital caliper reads 2.6875 in
